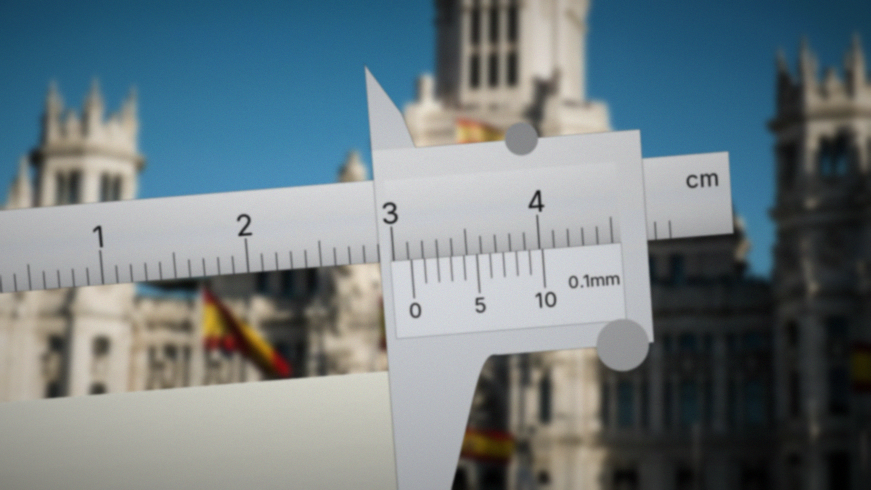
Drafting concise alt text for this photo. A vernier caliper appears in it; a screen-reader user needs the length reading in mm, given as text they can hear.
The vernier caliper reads 31.2 mm
